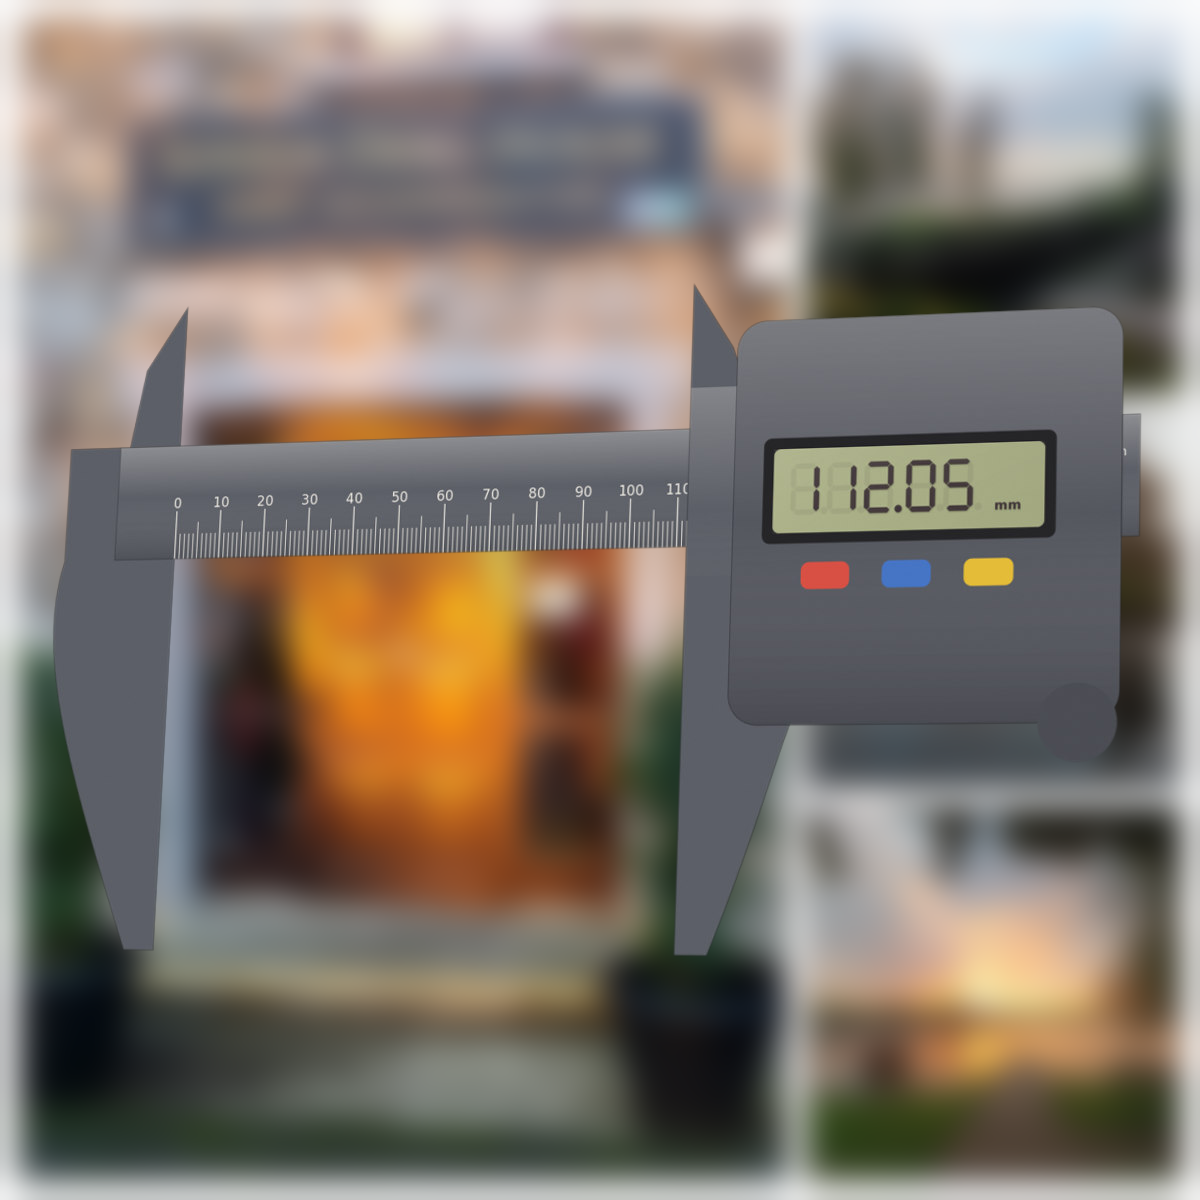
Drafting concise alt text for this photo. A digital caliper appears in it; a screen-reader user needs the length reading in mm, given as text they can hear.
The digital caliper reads 112.05 mm
